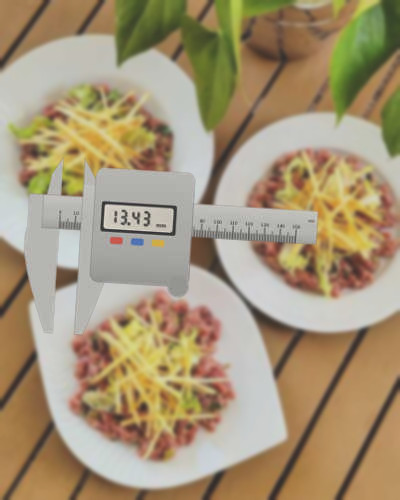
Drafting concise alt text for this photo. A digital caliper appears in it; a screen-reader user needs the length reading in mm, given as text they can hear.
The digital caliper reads 13.43 mm
